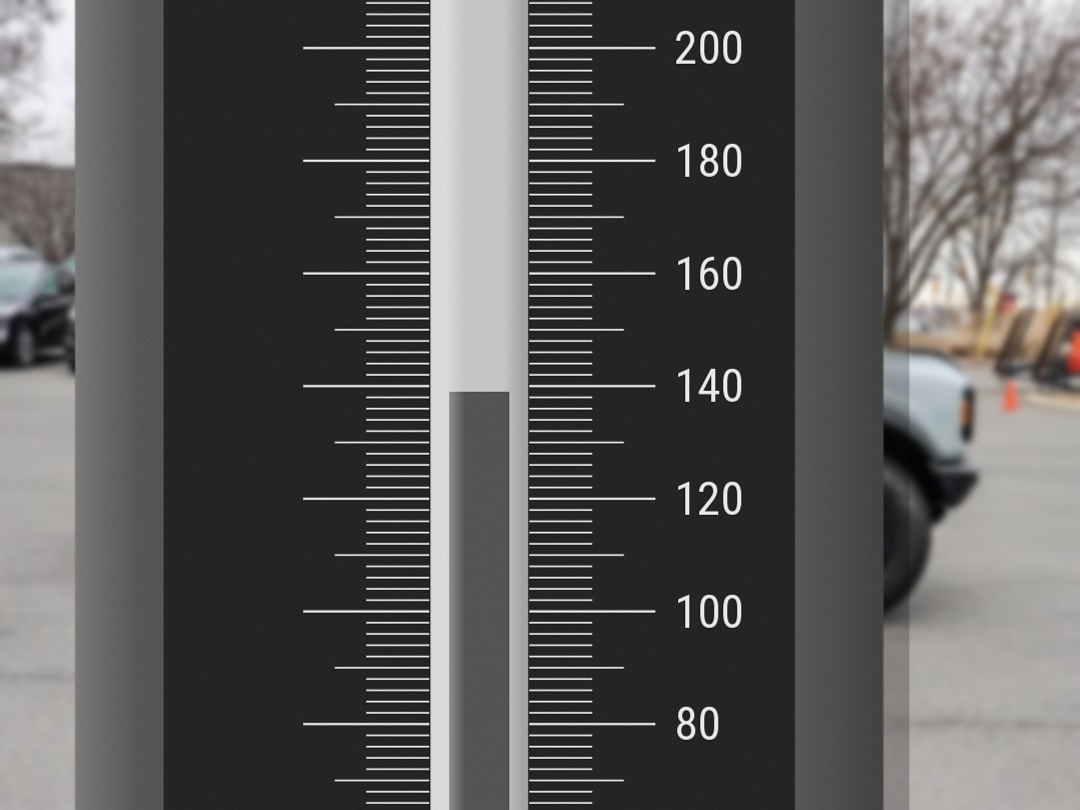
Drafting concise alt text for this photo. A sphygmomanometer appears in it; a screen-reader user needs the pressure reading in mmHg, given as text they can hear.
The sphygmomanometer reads 139 mmHg
